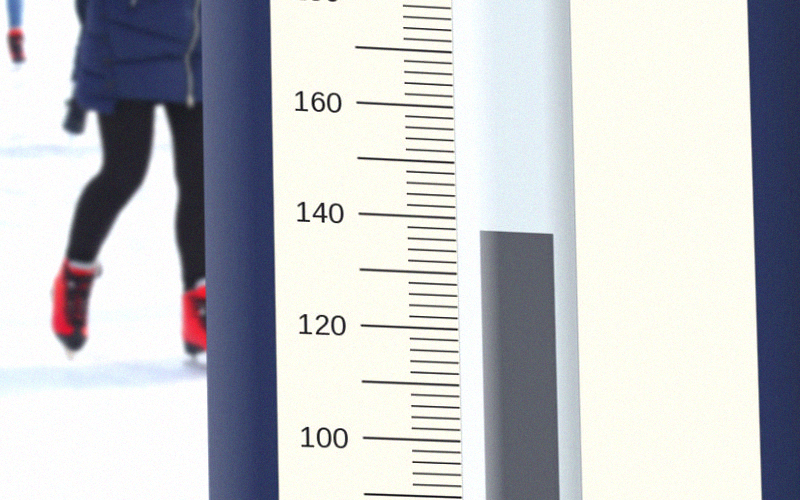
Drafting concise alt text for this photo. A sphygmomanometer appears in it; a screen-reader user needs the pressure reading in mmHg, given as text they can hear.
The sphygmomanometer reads 138 mmHg
